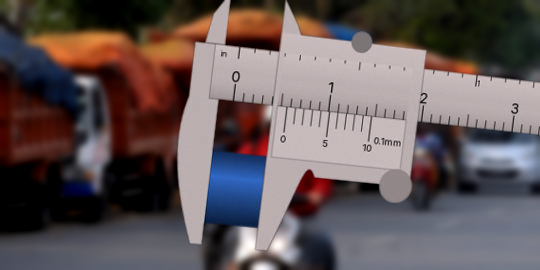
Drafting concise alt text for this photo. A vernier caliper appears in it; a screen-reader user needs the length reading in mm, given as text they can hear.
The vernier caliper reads 5.6 mm
